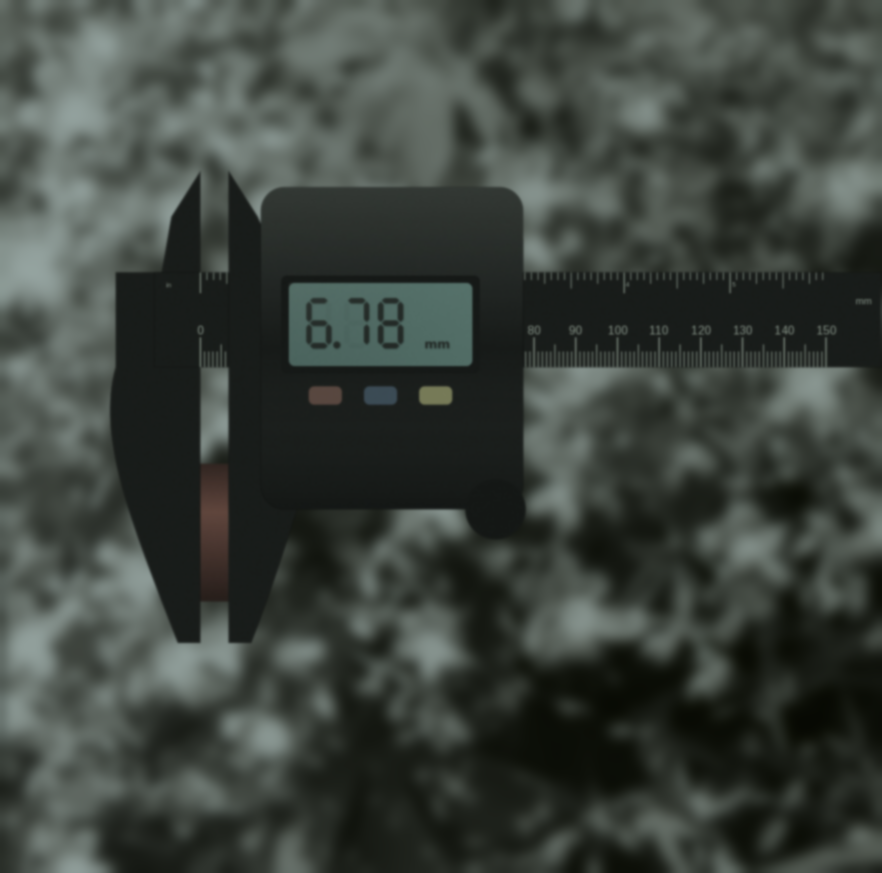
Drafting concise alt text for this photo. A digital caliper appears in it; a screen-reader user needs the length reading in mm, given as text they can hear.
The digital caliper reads 6.78 mm
